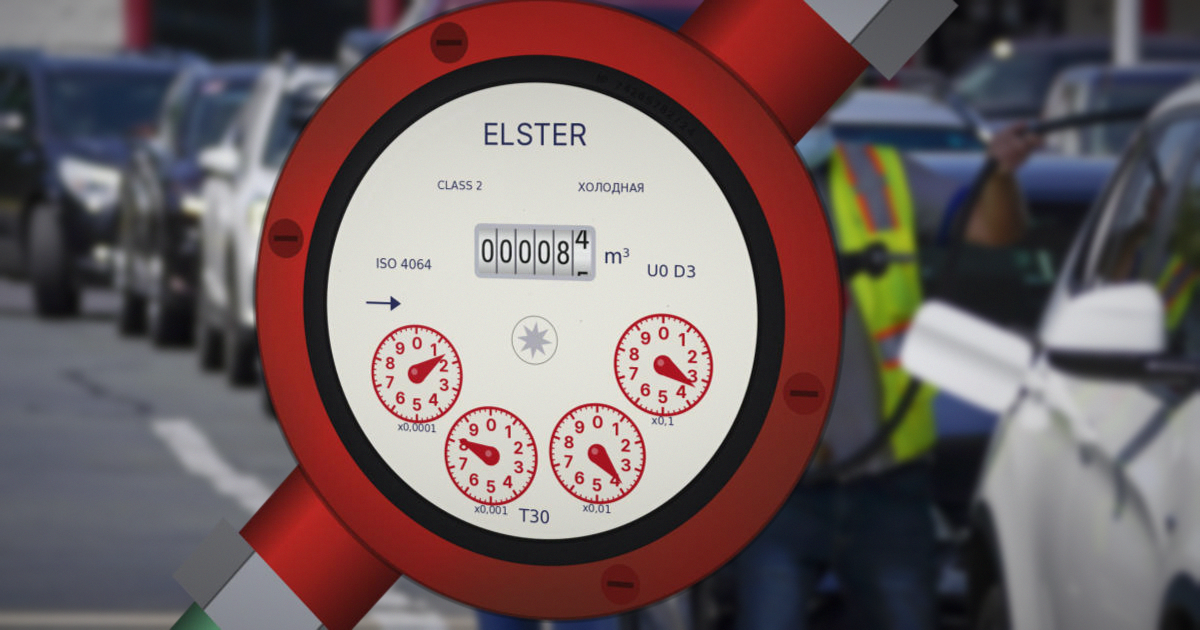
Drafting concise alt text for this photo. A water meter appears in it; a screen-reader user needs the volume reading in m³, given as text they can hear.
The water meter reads 84.3381 m³
